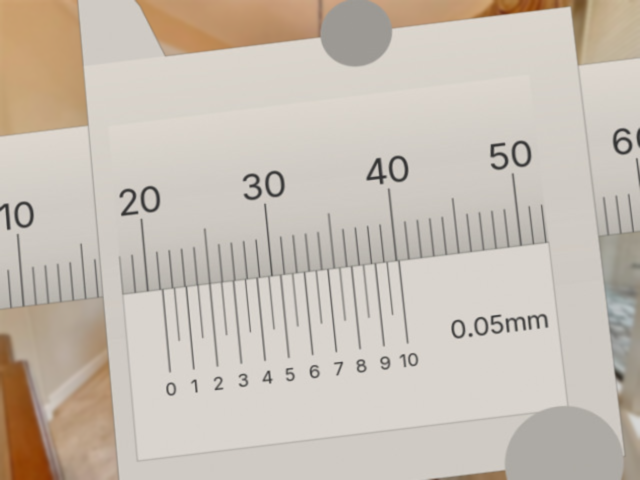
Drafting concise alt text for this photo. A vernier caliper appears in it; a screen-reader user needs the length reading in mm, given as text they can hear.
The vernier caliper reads 21.2 mm
